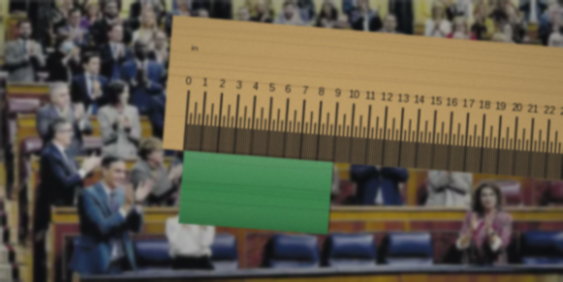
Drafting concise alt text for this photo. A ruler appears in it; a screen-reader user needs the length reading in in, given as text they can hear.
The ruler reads 9 in
